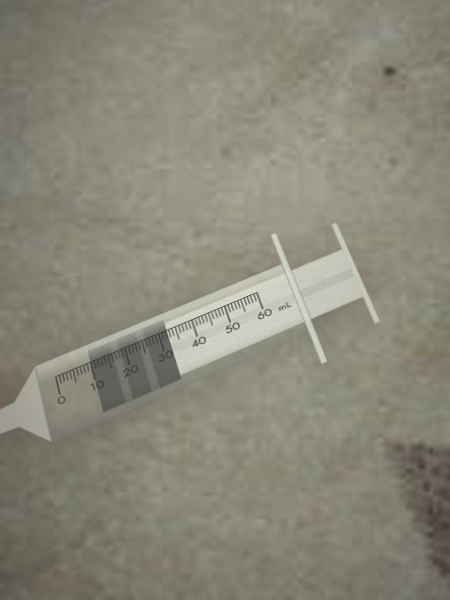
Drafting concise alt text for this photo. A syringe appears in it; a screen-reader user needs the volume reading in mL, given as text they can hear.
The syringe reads 10 mL
